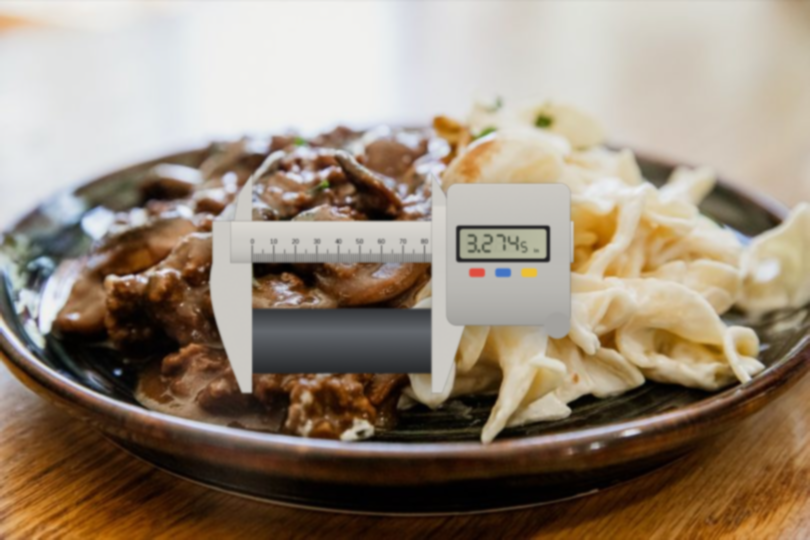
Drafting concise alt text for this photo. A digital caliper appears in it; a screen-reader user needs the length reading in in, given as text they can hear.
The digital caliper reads 3.2745 in
